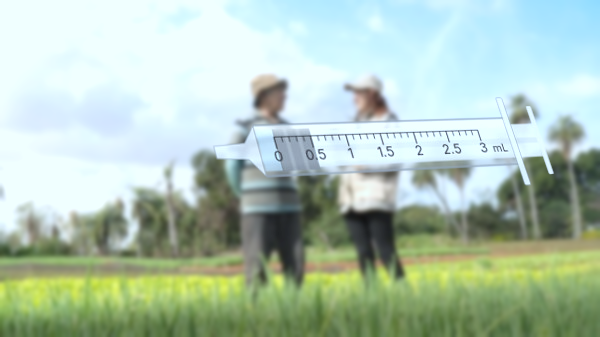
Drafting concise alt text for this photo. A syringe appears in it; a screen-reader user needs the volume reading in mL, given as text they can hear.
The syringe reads 0 mL
